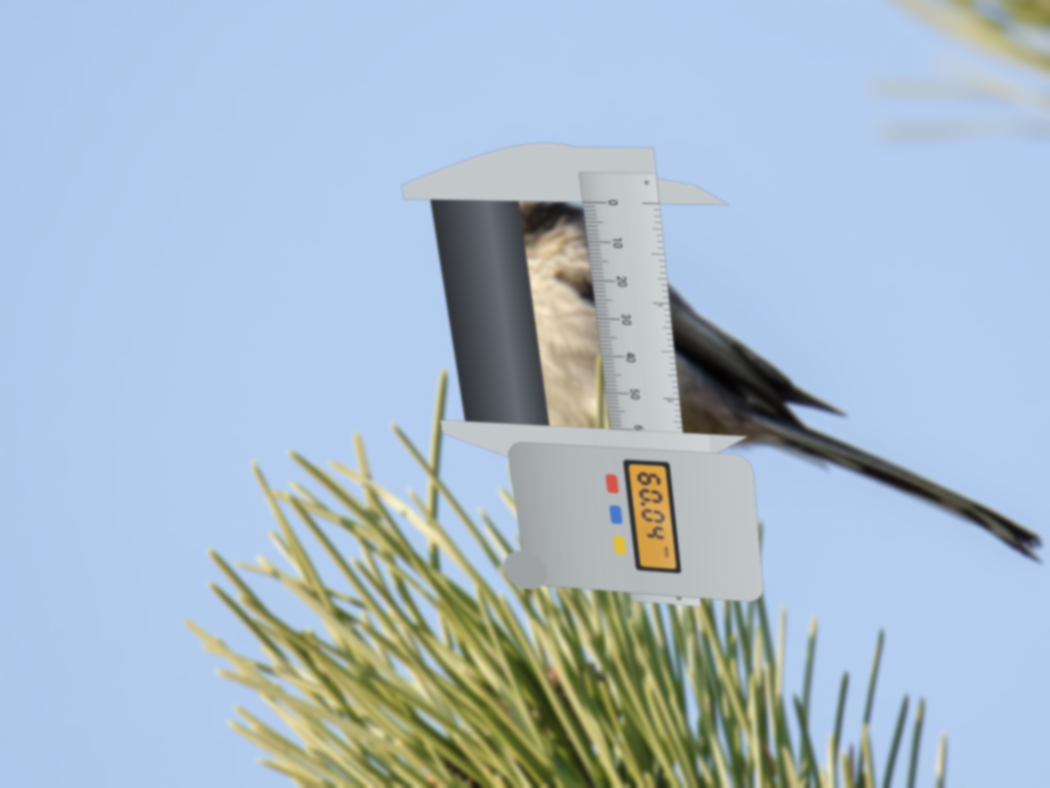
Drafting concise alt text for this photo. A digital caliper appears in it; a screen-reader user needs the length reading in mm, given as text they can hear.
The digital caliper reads 60.04 mm
